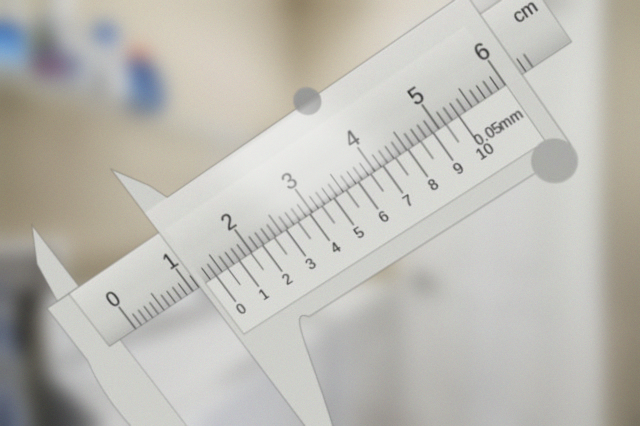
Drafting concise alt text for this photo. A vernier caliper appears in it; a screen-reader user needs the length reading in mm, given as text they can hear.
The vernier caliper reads 14.0 mm
